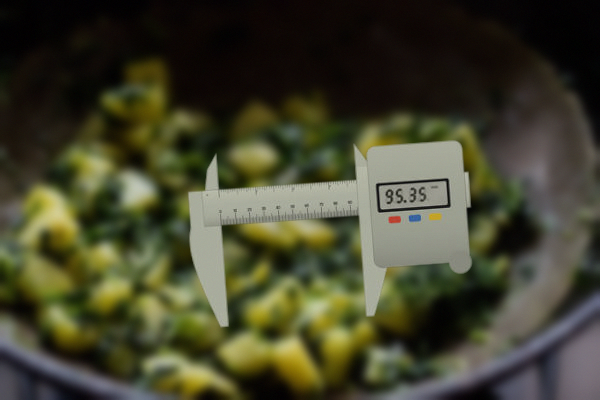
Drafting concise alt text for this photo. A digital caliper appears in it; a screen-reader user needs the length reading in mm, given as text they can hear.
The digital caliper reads 95.35 mm
